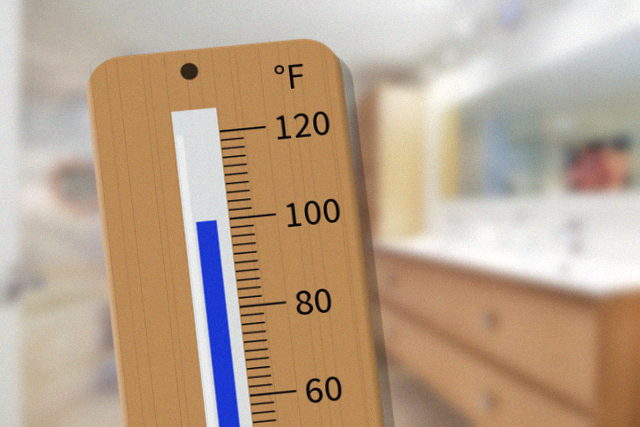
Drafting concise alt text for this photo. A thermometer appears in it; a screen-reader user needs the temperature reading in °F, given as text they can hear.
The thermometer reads 100 °F
